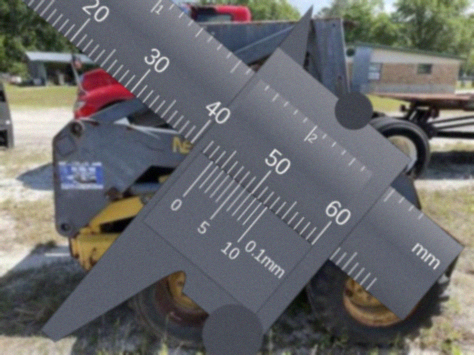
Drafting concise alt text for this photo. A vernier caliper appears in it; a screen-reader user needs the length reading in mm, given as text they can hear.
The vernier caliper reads 43.6 mm
